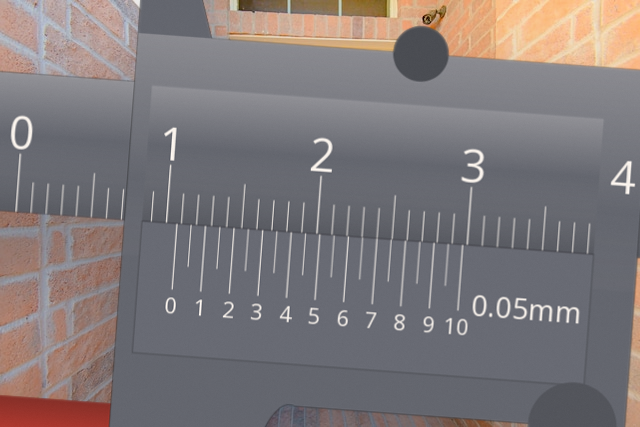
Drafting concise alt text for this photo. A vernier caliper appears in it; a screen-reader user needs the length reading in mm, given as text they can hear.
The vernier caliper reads 10.7 mm
